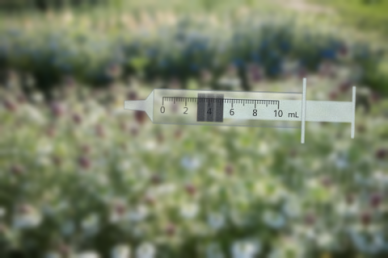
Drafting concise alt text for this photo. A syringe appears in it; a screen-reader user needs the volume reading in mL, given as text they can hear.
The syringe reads 3 mL
